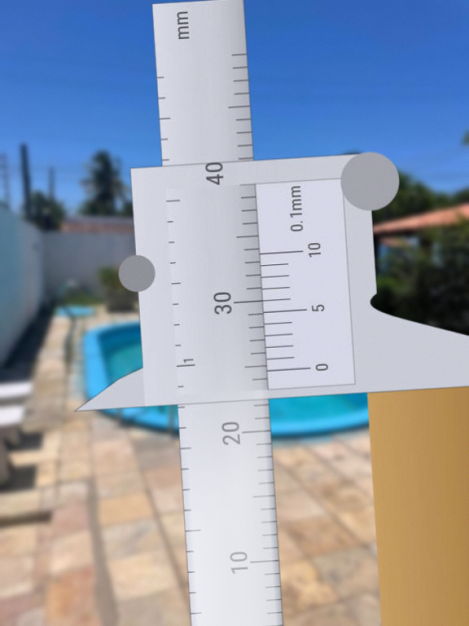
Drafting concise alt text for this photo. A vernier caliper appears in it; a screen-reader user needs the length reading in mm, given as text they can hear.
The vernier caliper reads 24.6 mm
